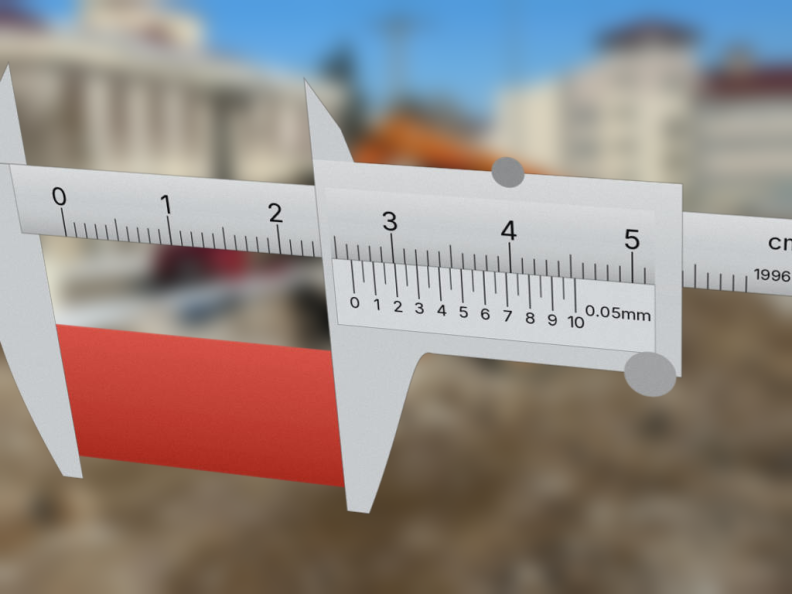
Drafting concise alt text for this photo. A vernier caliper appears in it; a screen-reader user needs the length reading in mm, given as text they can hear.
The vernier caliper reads 26.3 mm
